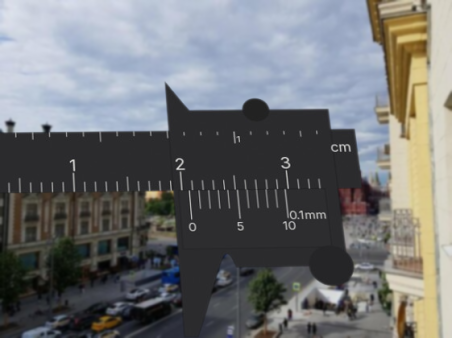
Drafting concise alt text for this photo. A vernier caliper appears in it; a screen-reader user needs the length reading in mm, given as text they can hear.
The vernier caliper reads 20.7 mm
